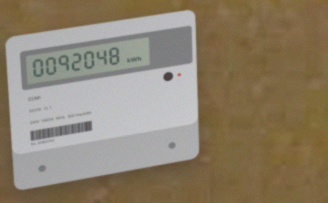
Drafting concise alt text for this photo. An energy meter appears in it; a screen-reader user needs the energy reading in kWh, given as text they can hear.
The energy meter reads 92048 kWh
